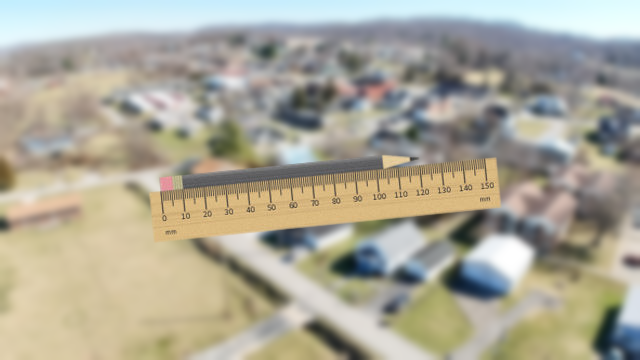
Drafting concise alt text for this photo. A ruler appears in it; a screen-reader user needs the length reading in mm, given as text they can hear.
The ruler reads 120 mm
